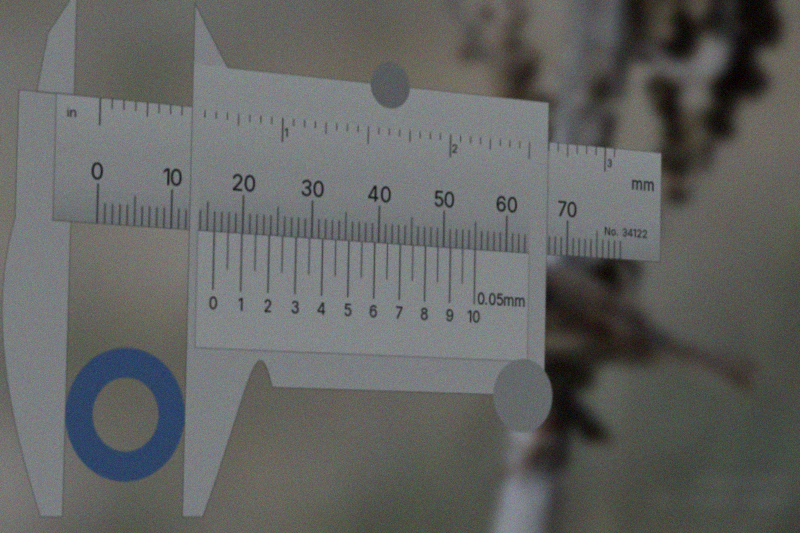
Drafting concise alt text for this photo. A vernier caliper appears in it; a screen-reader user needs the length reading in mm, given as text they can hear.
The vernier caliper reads 16.0 mm
